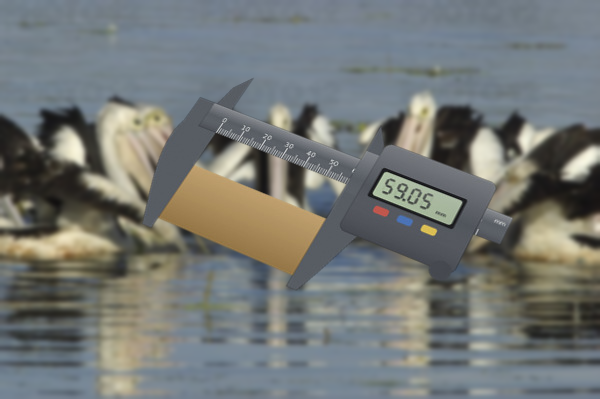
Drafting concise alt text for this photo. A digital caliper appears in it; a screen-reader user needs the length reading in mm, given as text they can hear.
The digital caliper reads 59.05 mm
